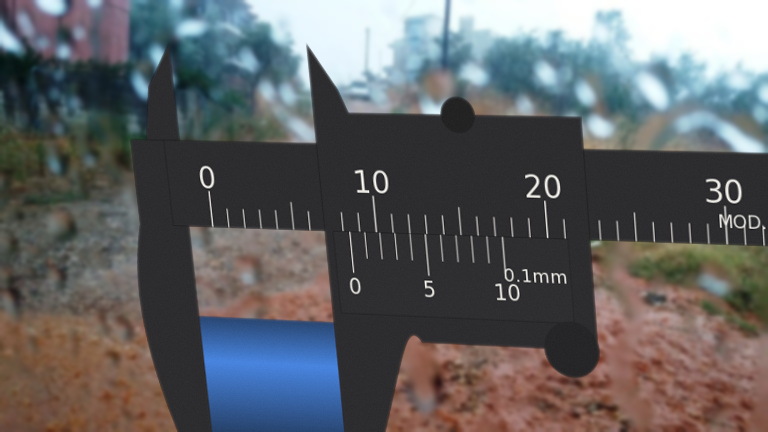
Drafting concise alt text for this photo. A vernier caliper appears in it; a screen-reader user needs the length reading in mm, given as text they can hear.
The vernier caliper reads 8.4 mm
